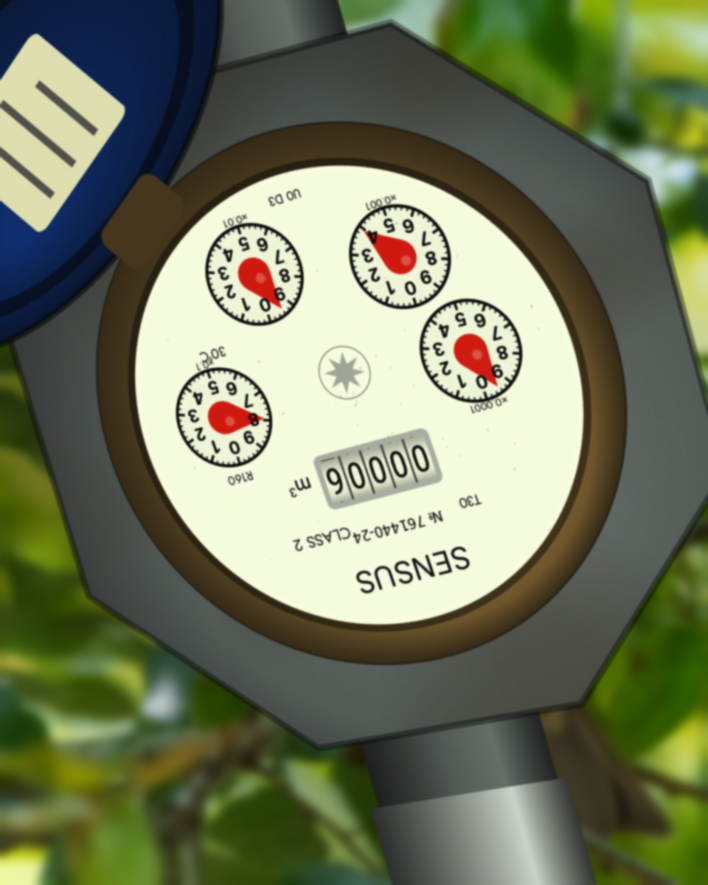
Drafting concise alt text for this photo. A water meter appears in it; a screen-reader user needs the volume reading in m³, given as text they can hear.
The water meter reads 6.7939 m³
